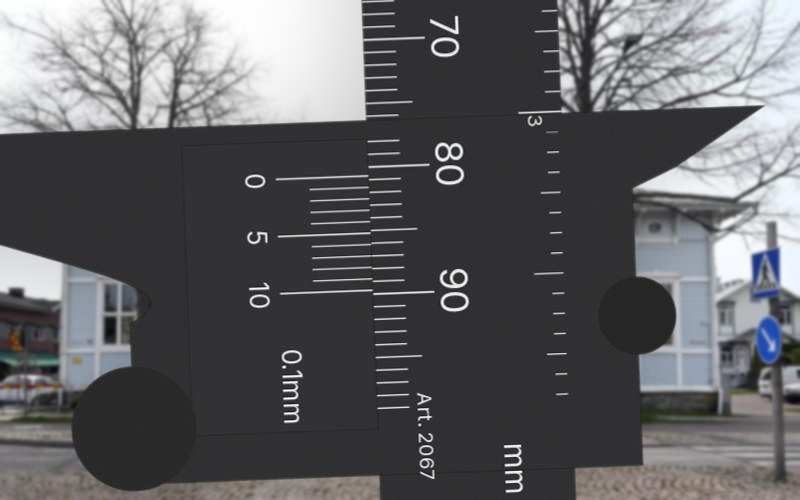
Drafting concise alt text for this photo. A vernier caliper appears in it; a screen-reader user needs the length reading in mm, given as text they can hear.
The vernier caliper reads 80.7 mm
